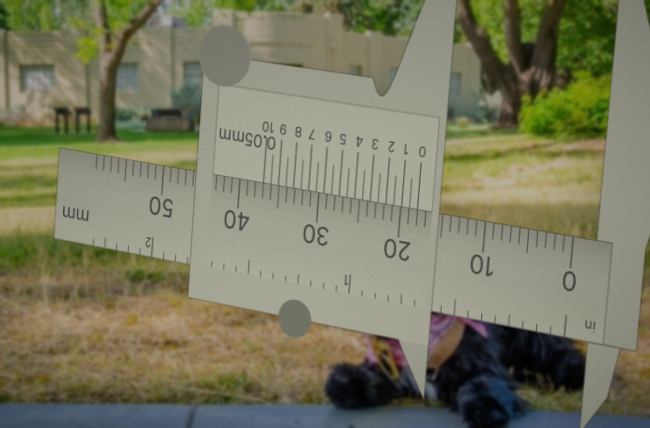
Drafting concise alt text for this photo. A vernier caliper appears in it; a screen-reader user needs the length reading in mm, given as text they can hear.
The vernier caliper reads 18.0 mm
